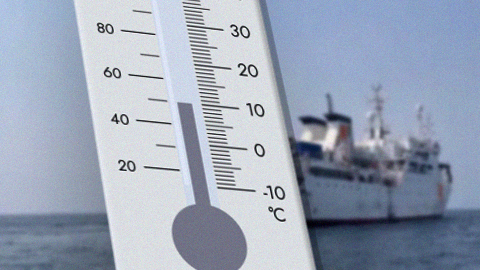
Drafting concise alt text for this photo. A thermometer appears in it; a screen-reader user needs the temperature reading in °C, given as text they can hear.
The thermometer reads 10 °C
